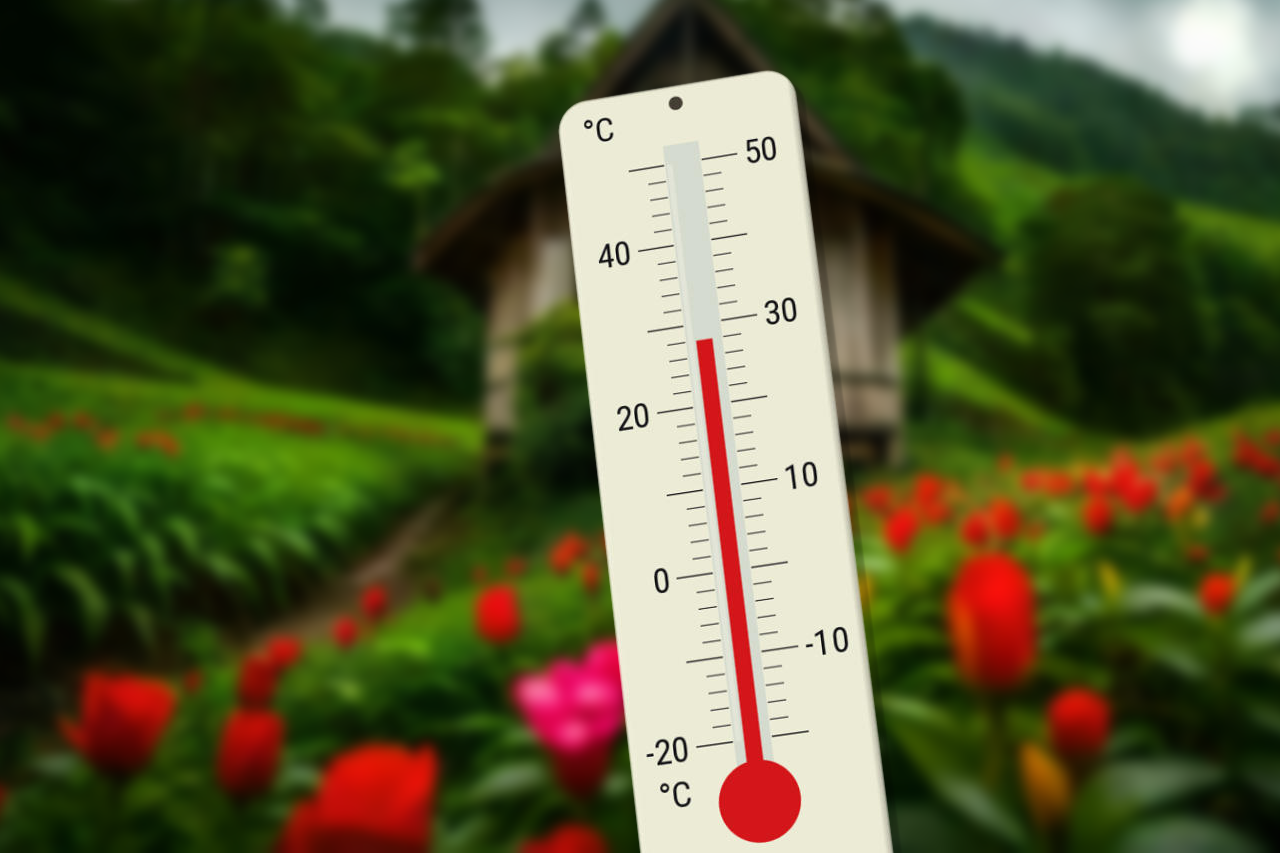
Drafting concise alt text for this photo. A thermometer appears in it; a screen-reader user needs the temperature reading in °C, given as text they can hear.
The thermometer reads 28 °C
